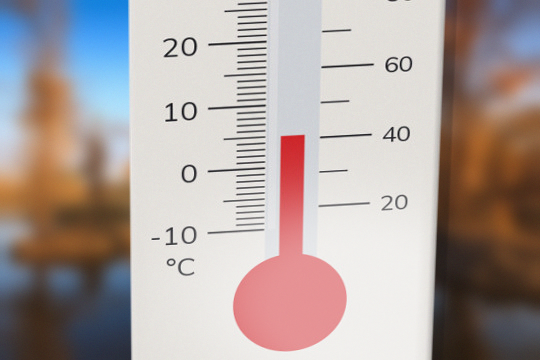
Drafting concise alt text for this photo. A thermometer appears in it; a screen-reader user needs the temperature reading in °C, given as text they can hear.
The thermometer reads 5 °C
